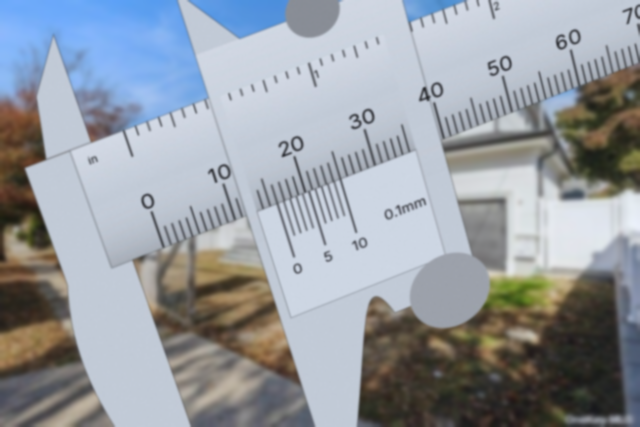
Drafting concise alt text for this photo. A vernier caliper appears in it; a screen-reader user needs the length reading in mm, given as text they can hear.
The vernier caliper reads 16.0 mm
